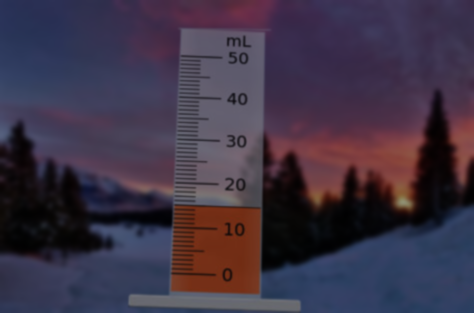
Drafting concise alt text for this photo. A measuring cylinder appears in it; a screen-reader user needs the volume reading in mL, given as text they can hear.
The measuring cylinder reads 15 mL
